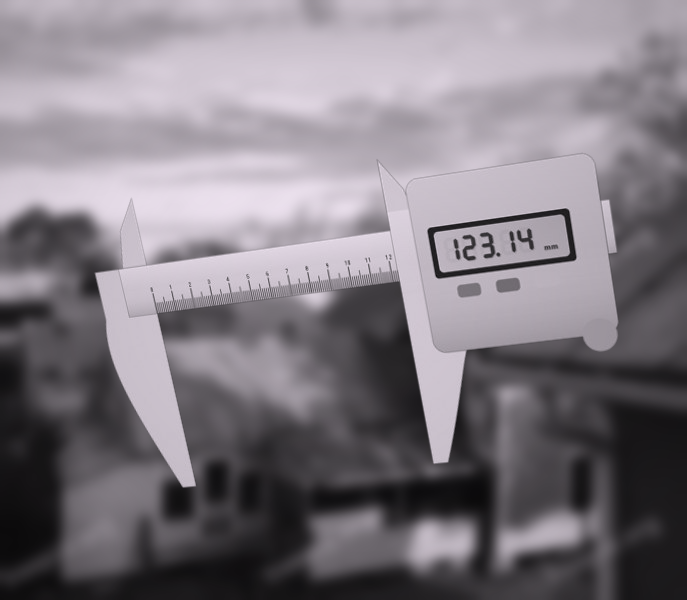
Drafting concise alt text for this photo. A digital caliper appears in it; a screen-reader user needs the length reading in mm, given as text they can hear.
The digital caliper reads 123.14 mm
